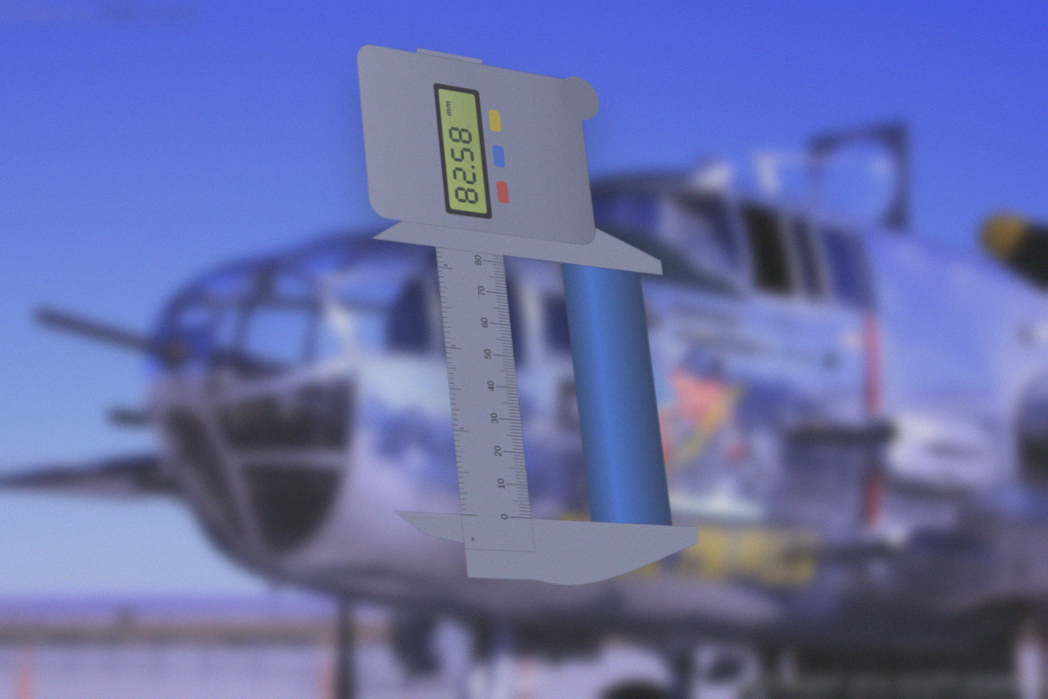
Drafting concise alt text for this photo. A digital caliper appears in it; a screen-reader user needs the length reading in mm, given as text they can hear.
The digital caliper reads 82.58 mm
